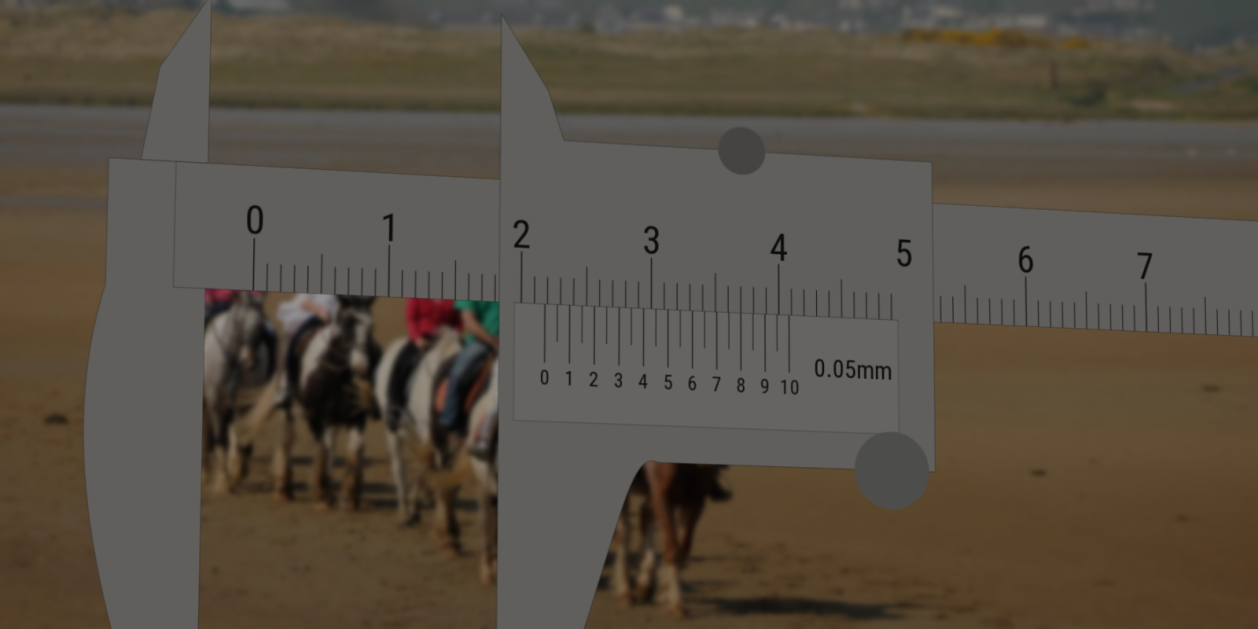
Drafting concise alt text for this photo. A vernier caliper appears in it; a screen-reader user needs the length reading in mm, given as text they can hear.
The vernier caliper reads 21.8 mm
